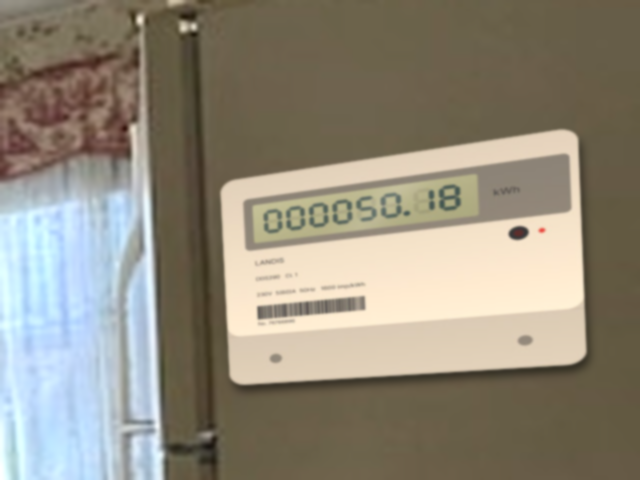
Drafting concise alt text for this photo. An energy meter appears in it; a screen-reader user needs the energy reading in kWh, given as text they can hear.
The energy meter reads 50.18 kWh
